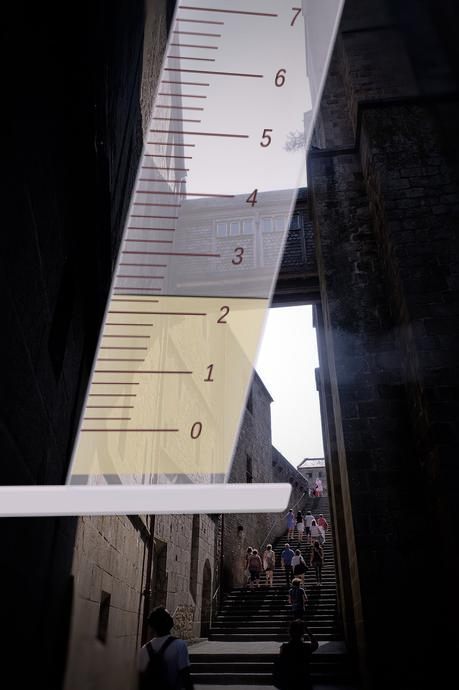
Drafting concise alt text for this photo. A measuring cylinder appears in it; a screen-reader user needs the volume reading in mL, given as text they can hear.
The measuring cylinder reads 2.3 mL
